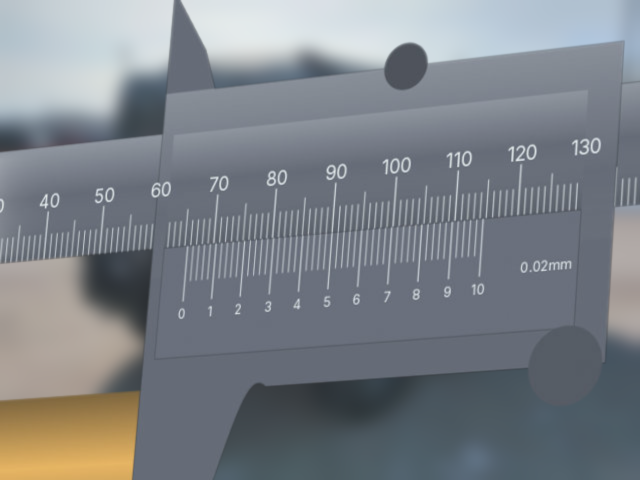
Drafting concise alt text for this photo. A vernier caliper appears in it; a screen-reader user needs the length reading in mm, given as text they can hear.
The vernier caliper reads 65.5 mm
